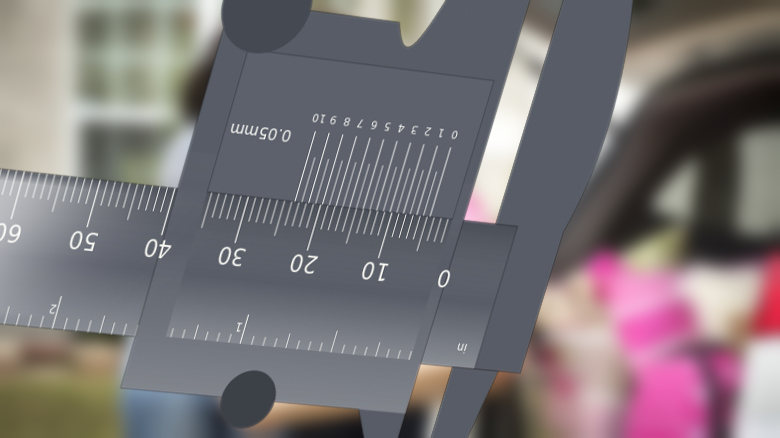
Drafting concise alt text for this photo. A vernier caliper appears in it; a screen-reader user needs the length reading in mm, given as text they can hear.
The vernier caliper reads 4.6 mm
